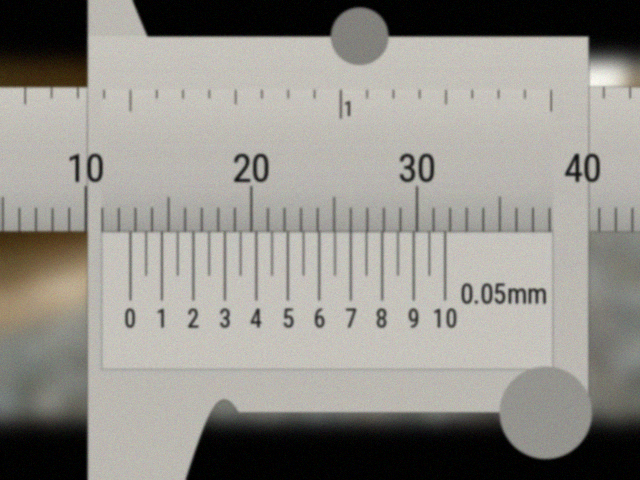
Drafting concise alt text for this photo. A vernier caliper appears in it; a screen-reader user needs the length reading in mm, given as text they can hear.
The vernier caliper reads 12.7 mm
